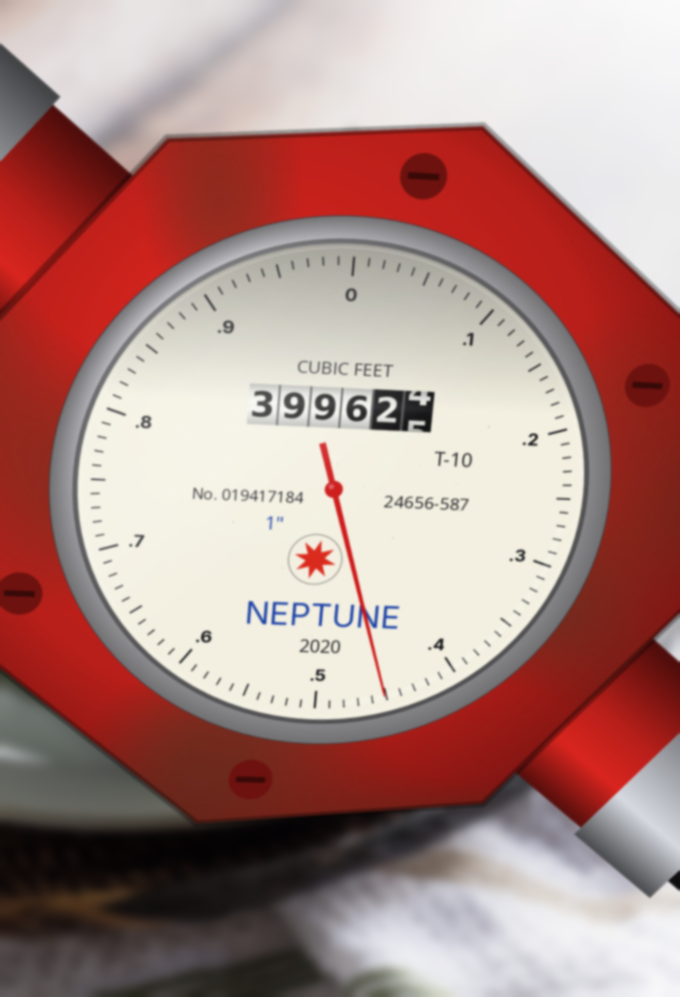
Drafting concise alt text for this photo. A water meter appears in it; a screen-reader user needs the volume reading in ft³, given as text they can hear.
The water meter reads 399624.45 ft³
